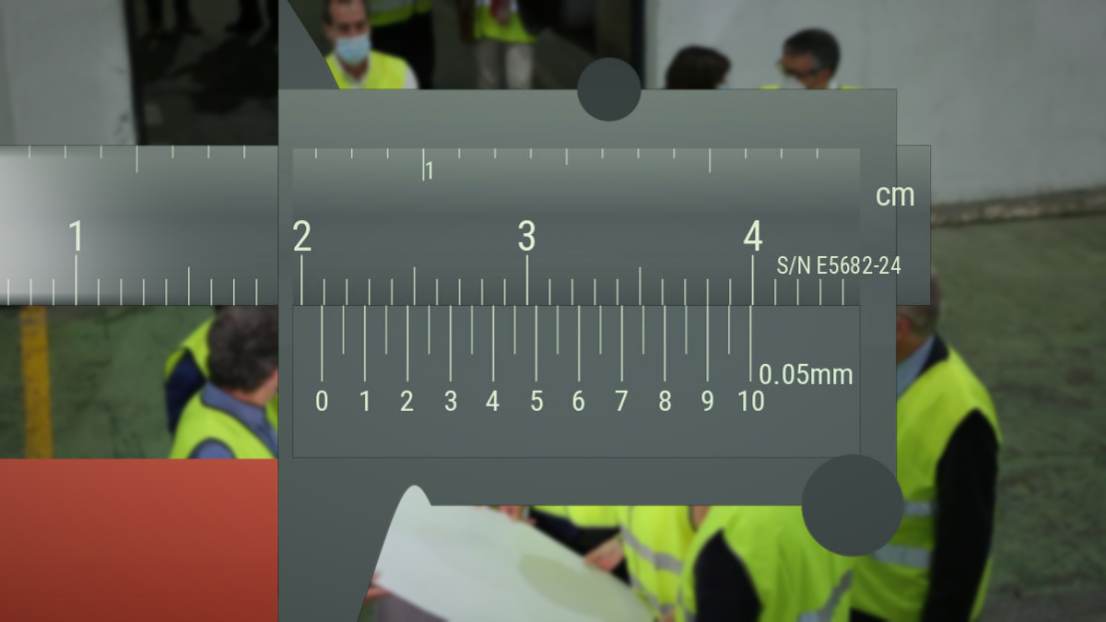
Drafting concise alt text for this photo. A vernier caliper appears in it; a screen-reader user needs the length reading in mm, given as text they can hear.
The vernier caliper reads 20.90 mm
